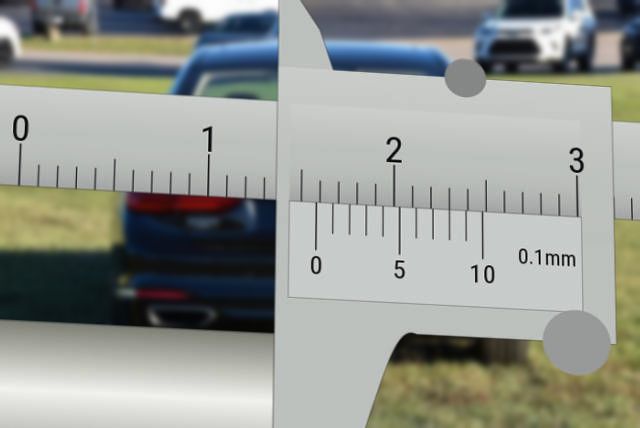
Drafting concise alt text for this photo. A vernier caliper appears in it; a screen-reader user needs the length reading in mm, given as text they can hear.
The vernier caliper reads 15.8 mm
